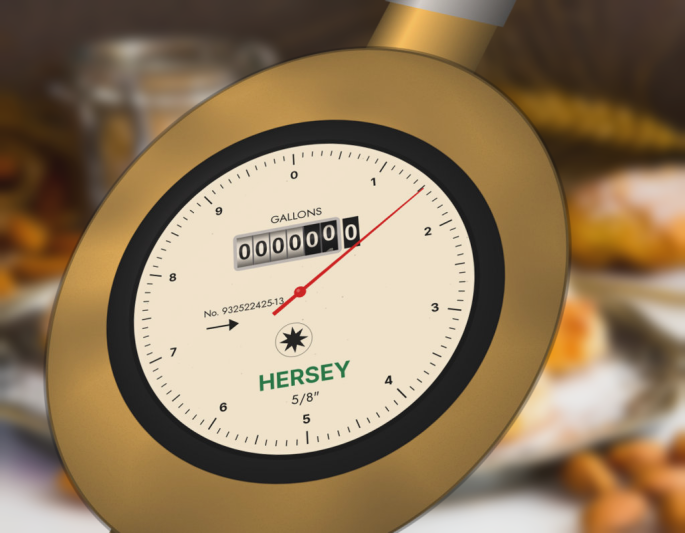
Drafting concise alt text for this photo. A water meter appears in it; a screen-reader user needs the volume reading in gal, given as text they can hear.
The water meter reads 1.5 gal
